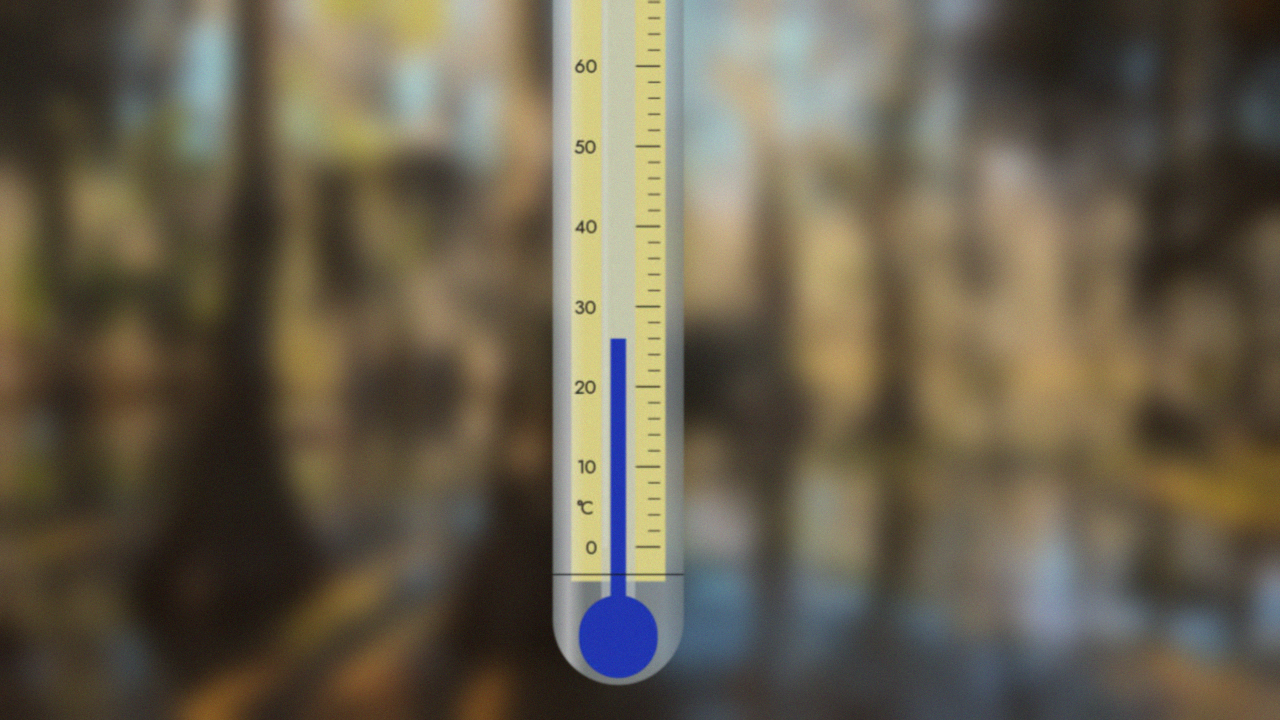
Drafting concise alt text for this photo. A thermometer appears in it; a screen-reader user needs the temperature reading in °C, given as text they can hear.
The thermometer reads 26 °C
